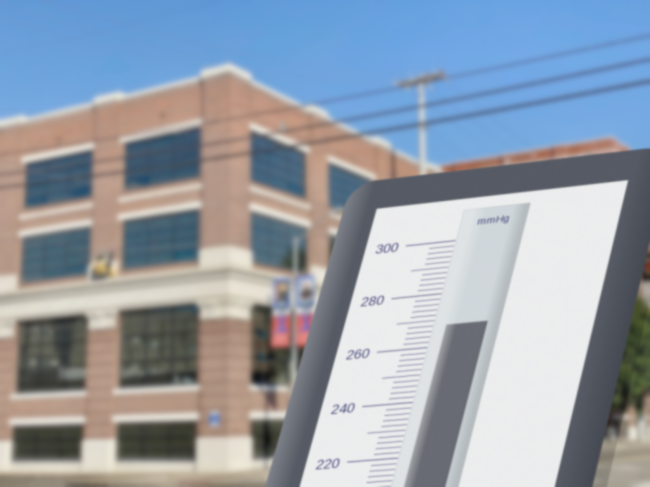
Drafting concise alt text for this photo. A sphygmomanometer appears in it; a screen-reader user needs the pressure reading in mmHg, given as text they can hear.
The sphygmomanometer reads 268 mmHg
